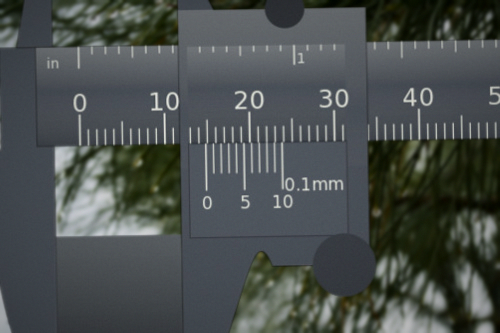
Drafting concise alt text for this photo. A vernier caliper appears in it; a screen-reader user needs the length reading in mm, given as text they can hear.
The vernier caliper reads 14.8 mm
